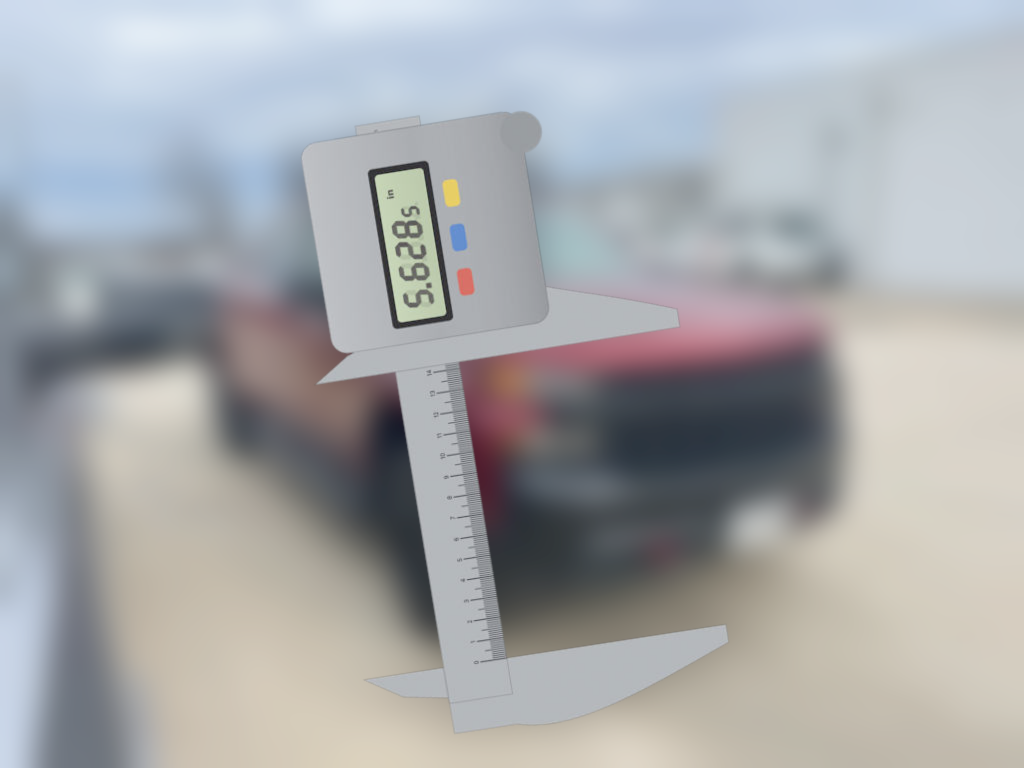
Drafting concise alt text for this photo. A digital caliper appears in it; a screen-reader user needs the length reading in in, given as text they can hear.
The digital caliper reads 5.6285 in
